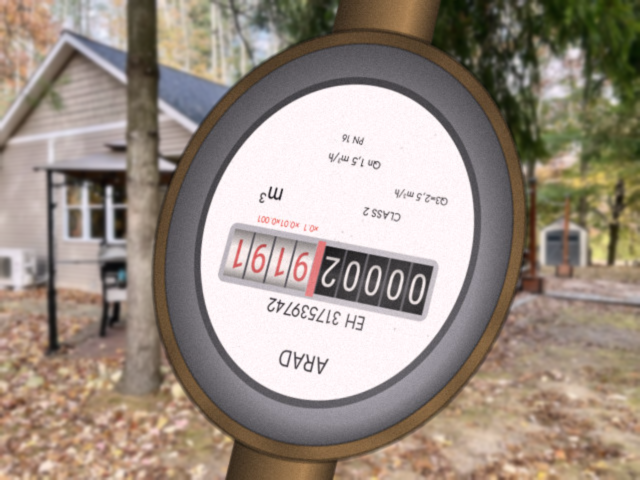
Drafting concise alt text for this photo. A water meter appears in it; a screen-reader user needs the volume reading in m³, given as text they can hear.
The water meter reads 2.9191 m³
